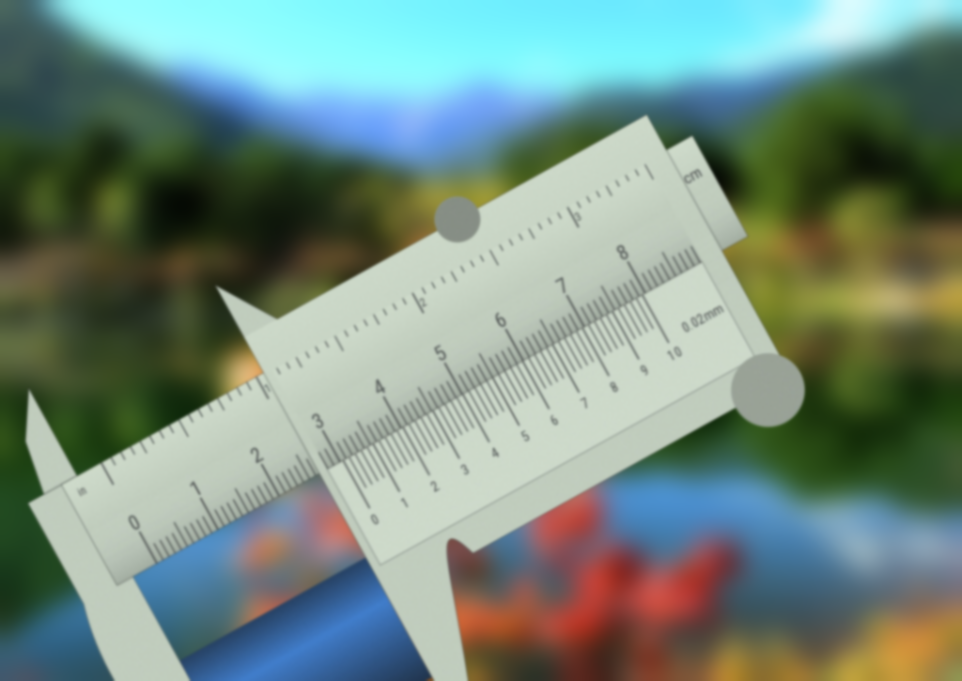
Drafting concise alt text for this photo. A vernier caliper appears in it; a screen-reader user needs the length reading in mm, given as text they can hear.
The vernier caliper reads 30.5 mm
